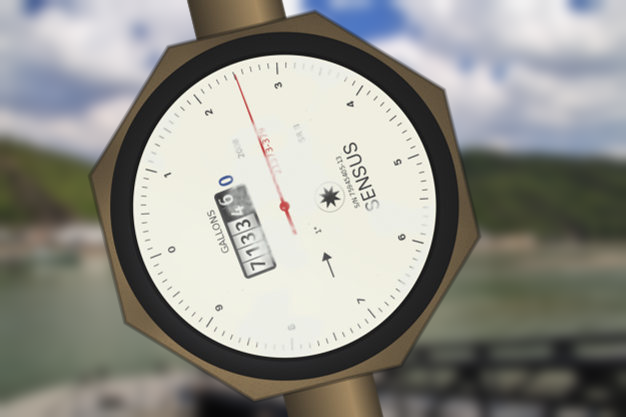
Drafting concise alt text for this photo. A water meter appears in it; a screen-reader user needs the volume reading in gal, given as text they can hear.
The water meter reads 7133462.5 gal
